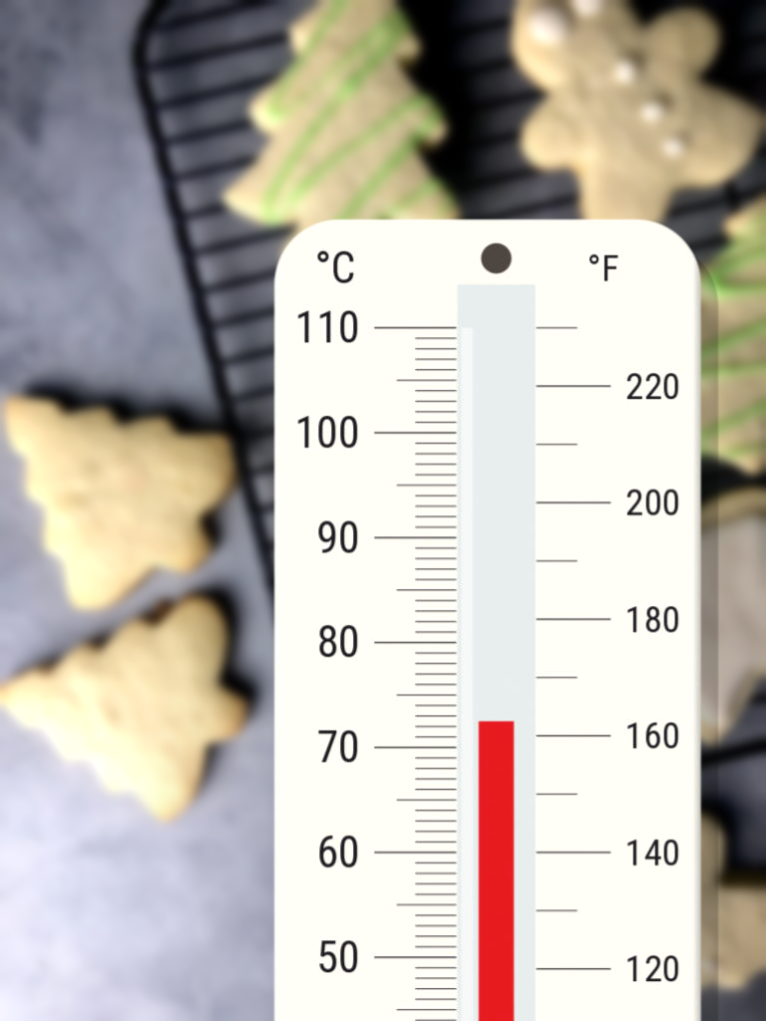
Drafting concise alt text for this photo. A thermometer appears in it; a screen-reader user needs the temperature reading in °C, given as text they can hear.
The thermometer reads 72.5 °C
